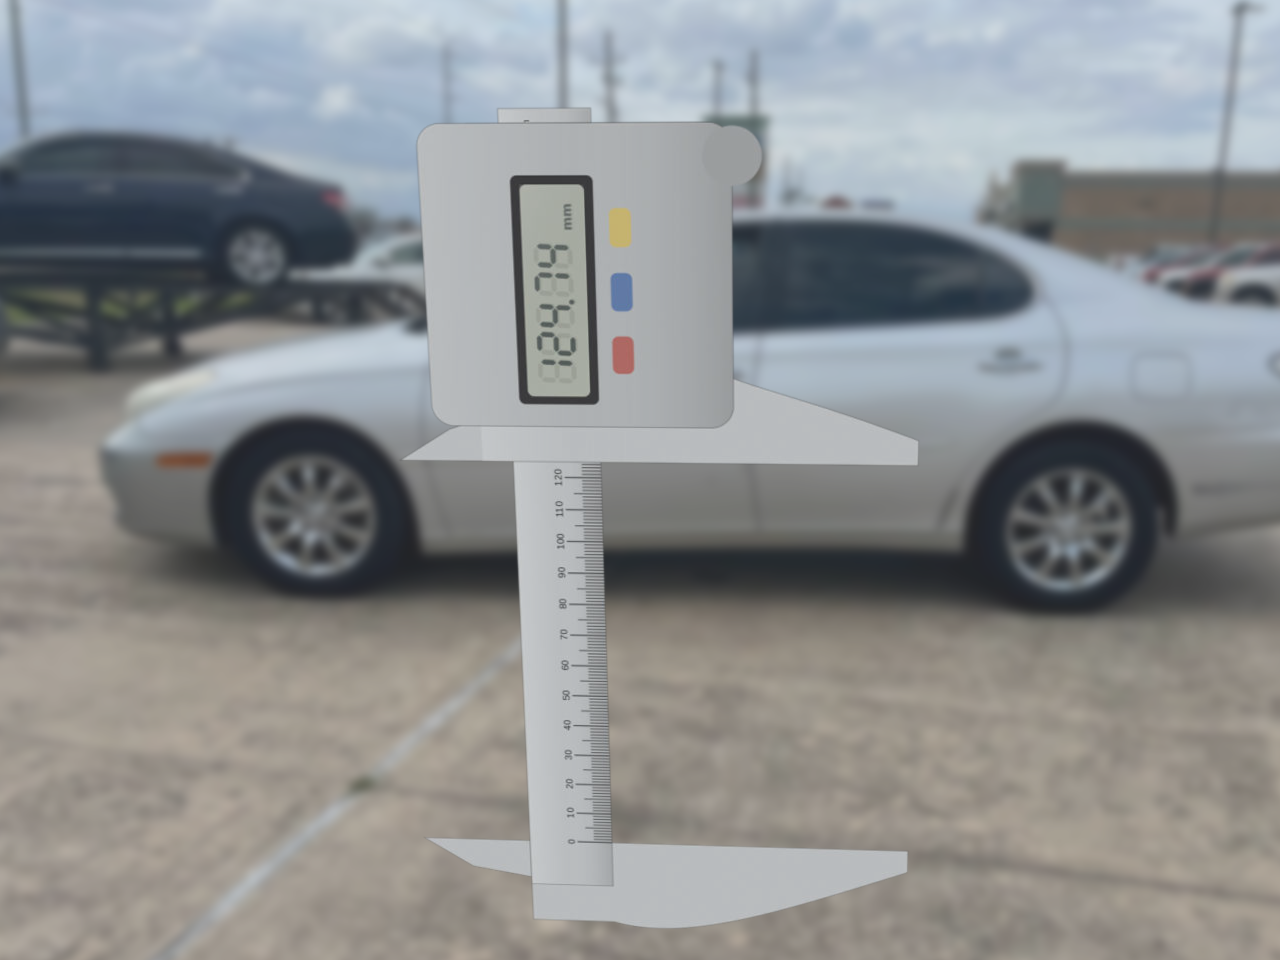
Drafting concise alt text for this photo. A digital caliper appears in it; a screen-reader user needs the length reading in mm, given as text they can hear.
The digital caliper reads 124.74 mm
